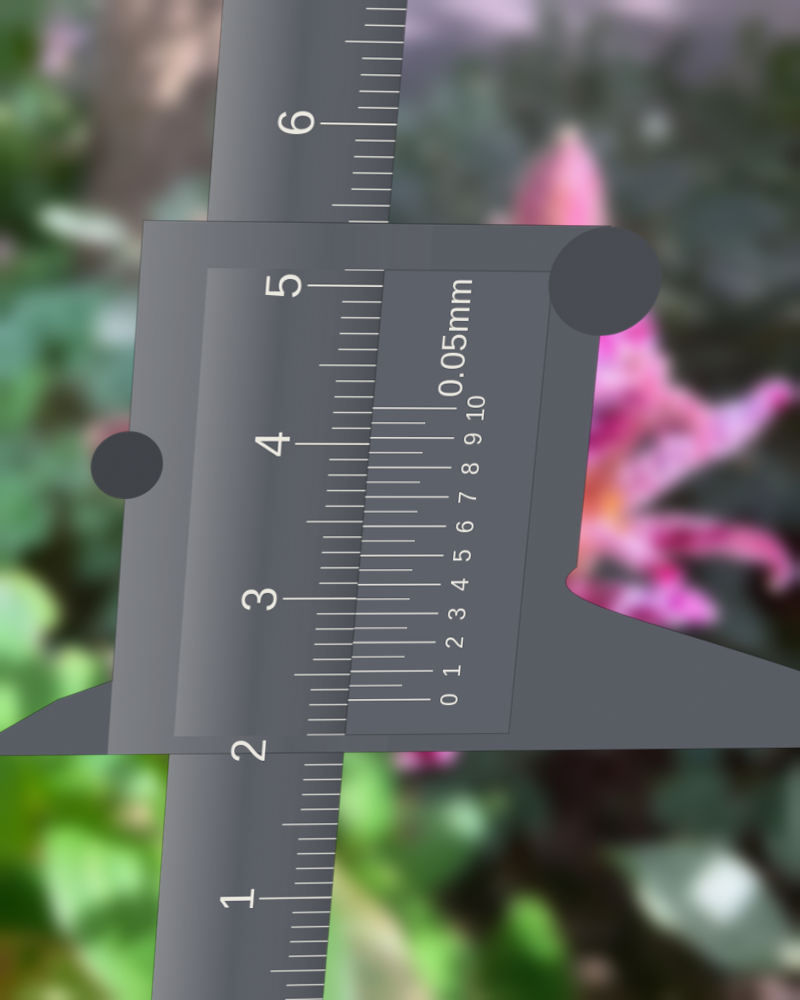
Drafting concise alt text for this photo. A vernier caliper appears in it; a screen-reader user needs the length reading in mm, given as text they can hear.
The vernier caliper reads 23.3 mm
